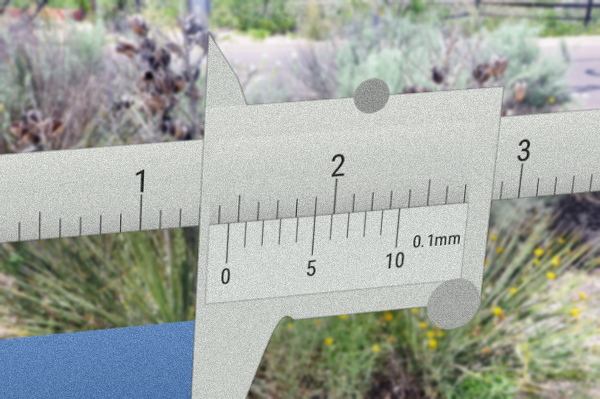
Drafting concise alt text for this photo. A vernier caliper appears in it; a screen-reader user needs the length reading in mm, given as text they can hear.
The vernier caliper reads 14.5 mm
